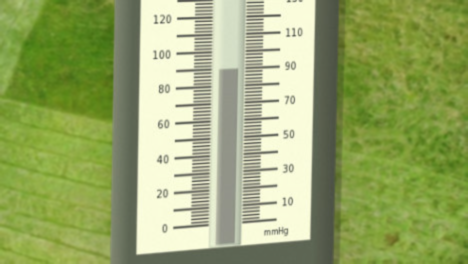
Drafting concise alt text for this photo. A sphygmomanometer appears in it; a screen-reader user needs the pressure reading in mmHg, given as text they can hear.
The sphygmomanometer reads 90 mmHg
